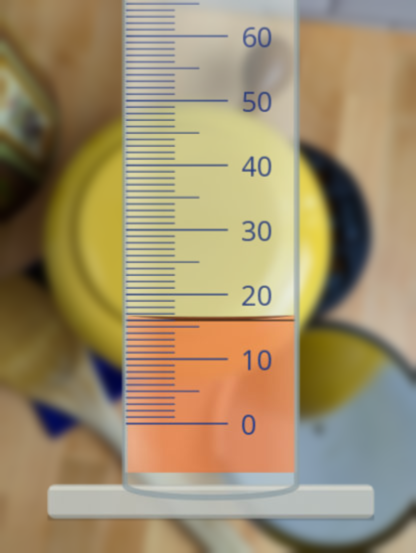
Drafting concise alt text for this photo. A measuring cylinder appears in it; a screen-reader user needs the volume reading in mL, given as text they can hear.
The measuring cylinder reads 16 mL
